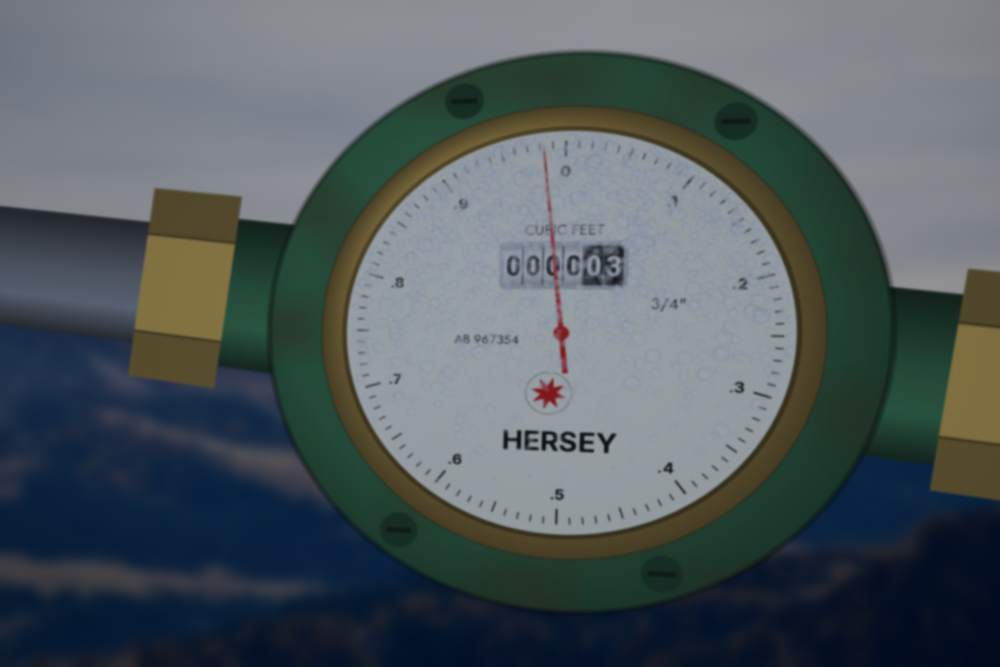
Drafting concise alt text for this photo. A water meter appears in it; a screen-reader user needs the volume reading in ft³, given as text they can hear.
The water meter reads 2.98 ft³
